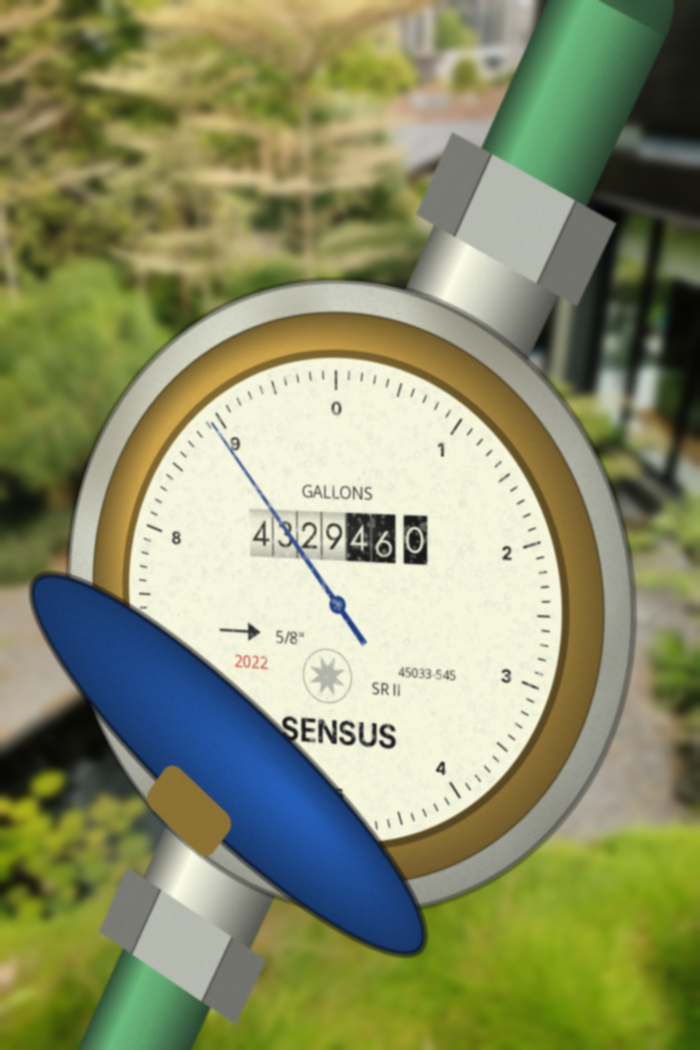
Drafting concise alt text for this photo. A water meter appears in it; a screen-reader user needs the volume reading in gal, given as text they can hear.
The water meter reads 4329458.9 gal
